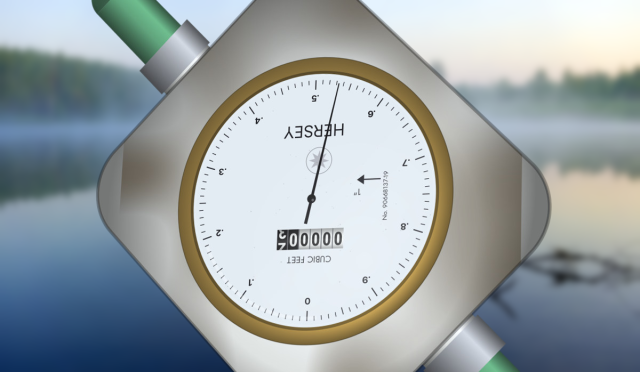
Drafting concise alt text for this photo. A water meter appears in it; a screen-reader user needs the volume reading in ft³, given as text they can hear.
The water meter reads 2.53 ft³
